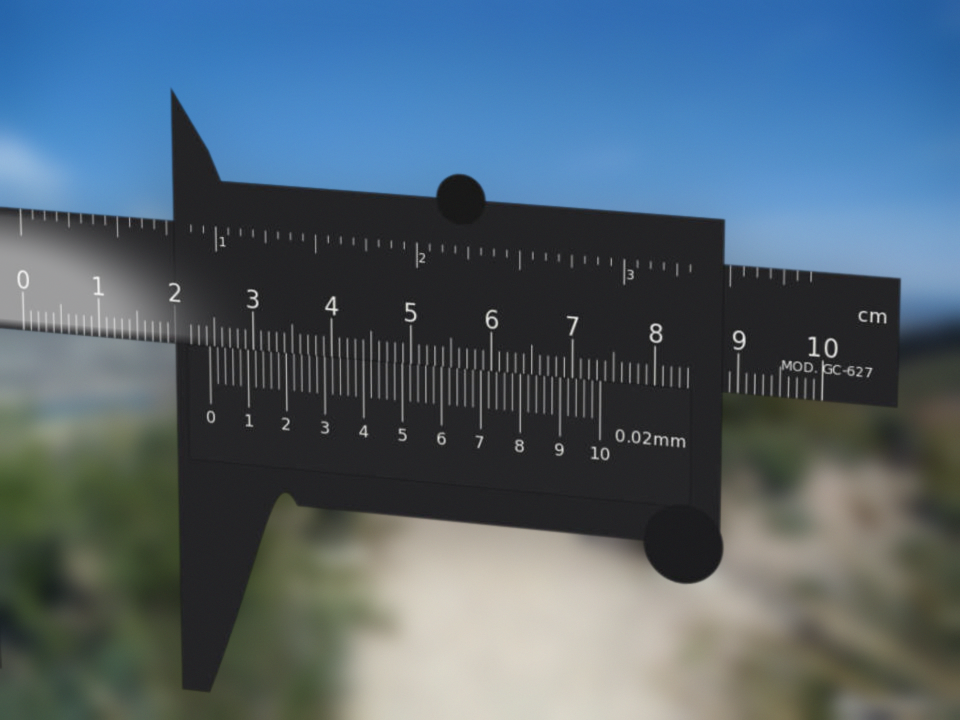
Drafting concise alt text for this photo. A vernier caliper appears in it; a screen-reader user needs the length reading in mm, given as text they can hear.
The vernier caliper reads 24.4 mm
